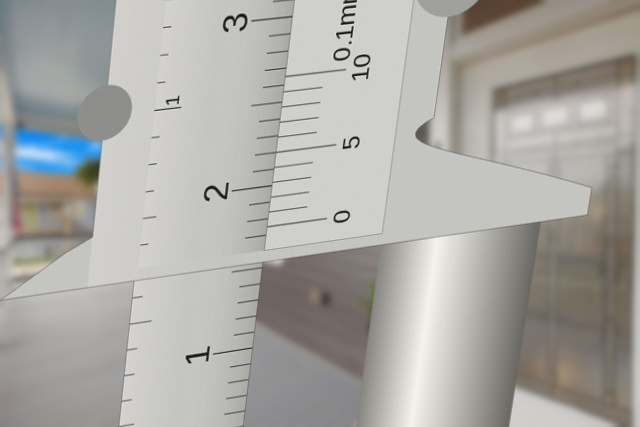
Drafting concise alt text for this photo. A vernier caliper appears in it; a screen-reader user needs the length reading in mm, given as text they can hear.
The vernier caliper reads 17.5 mm
